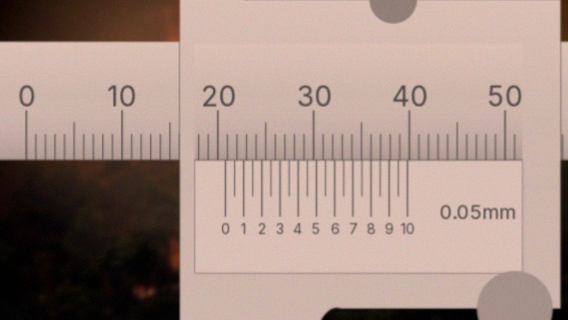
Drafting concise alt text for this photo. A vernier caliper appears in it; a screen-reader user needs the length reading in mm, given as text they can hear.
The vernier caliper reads 20.8 mm
